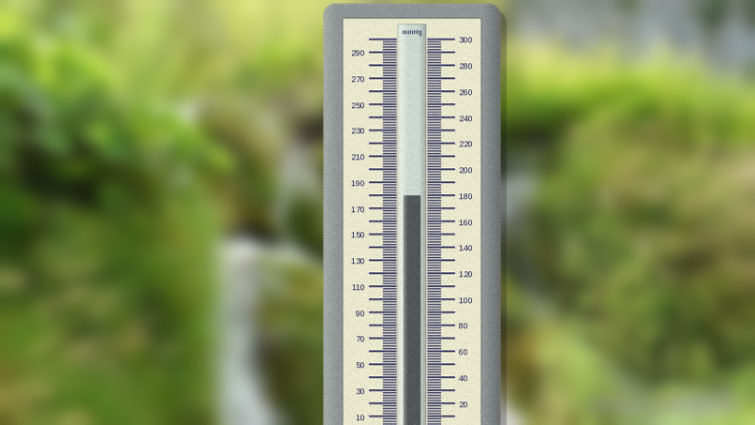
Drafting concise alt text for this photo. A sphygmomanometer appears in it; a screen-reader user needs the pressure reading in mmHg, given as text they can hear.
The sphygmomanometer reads 180 mmHg
